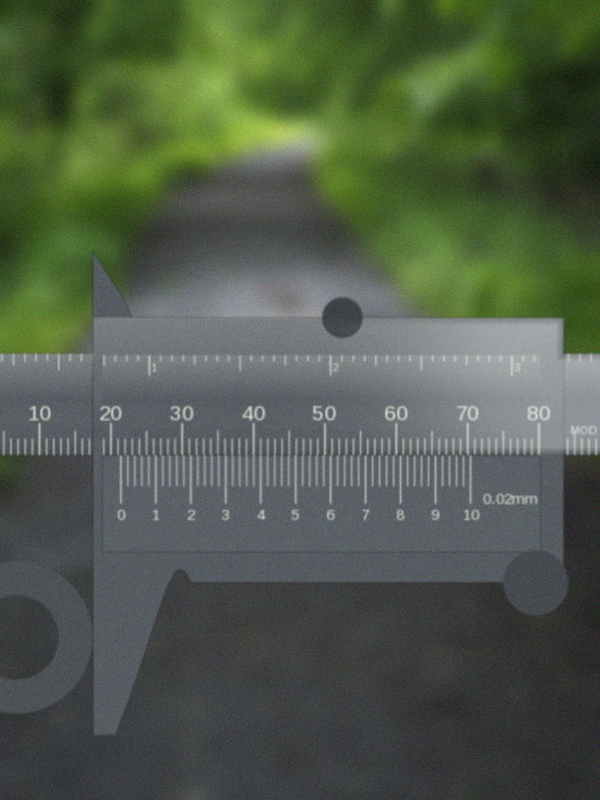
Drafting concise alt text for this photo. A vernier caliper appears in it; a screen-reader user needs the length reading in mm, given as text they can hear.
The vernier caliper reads 21.4 mm
